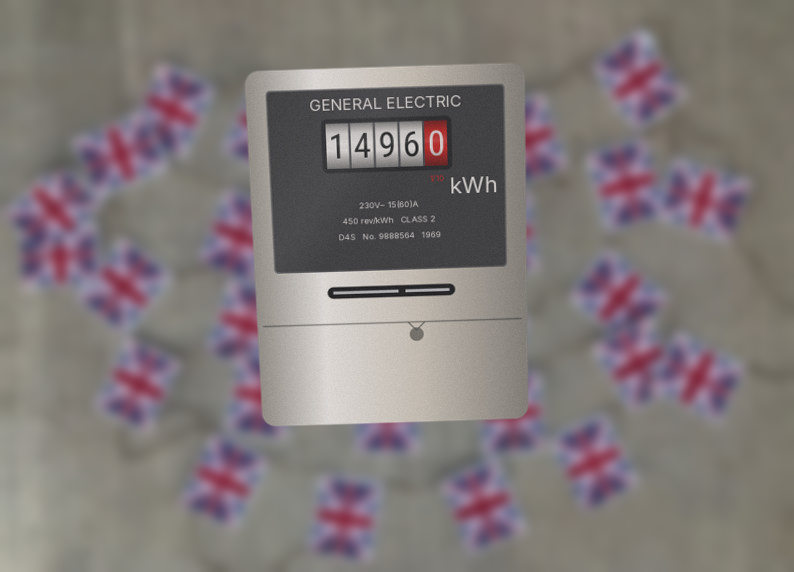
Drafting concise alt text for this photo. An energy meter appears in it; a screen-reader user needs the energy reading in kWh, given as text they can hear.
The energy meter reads 1496.0 kWh
